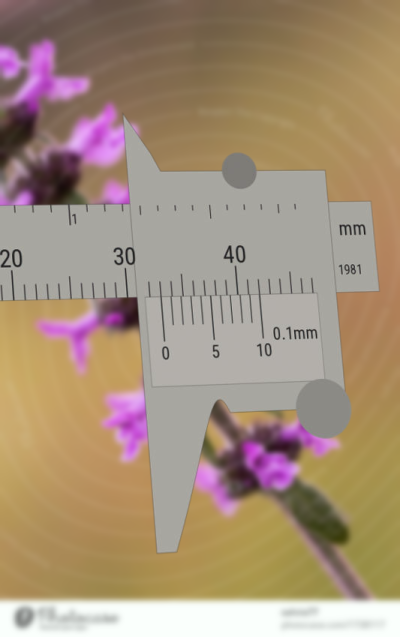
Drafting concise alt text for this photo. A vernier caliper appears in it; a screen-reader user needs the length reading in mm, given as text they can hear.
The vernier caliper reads 33.0 mm
